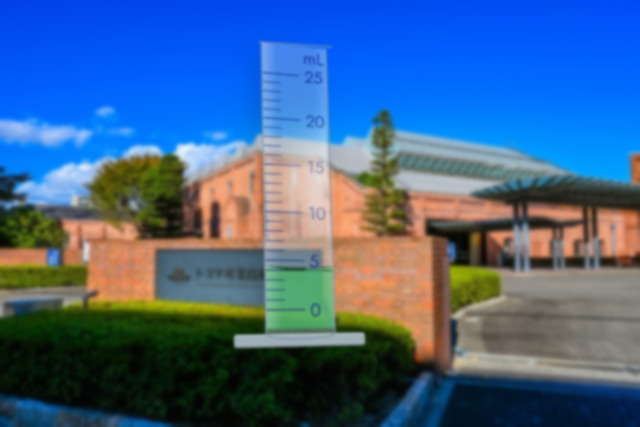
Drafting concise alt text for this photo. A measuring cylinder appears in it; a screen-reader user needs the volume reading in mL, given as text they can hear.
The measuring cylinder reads 4 mL
